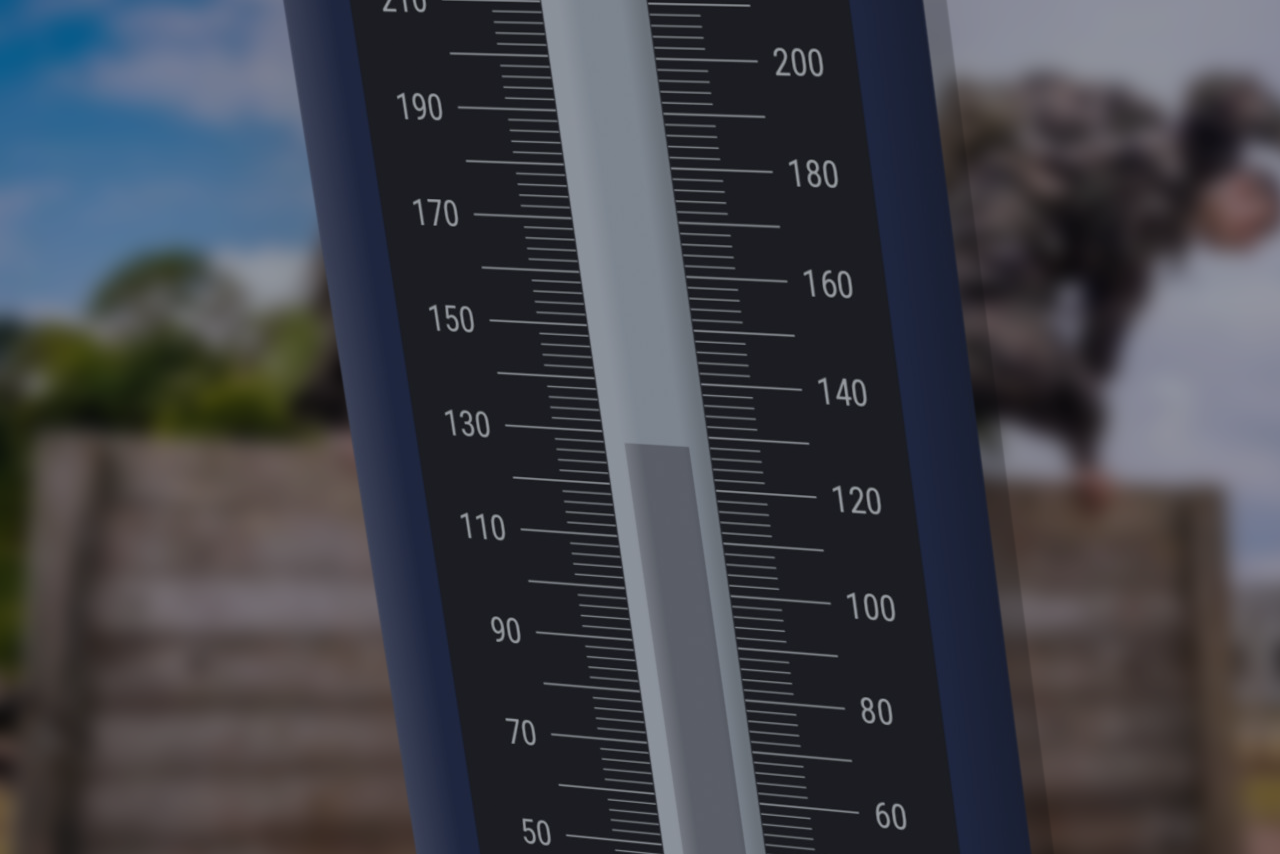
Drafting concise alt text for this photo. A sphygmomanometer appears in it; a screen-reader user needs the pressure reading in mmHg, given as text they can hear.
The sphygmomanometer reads 128 mmHg
